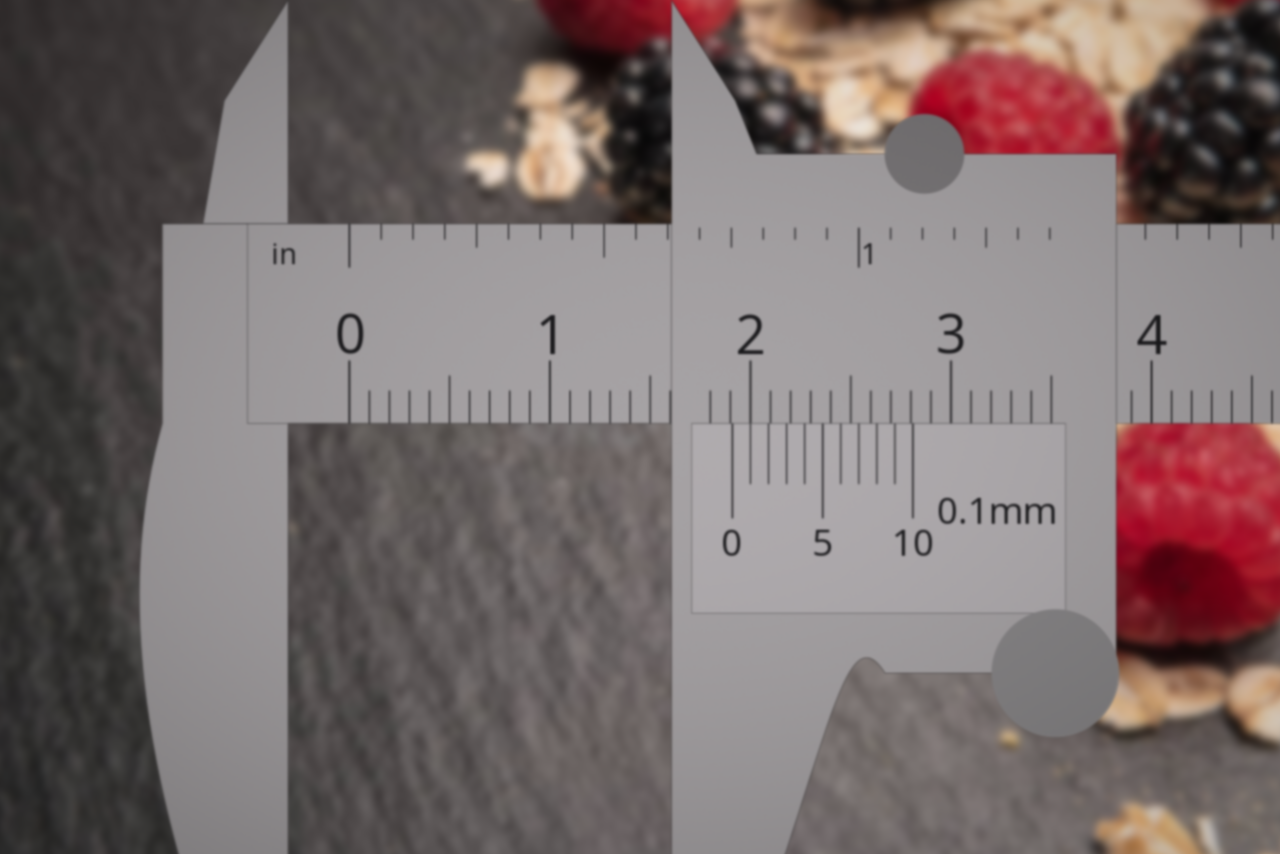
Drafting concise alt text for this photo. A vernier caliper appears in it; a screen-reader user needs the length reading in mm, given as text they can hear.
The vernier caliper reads 19.1 mm
